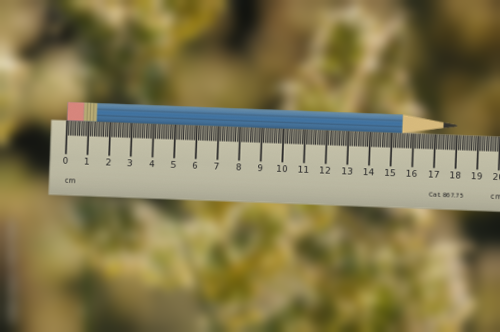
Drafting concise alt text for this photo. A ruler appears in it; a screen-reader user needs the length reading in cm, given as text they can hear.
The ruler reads 18 cm
